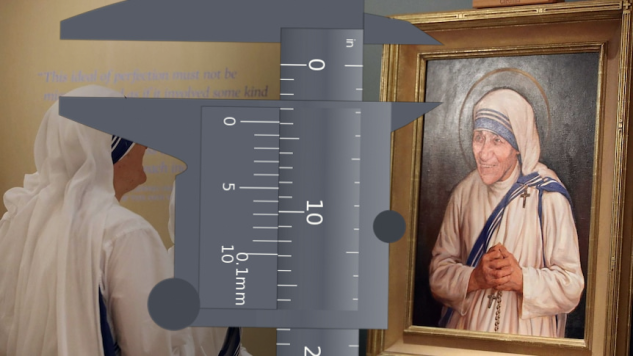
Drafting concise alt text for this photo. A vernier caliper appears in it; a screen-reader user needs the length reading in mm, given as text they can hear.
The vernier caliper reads 3.9 mm
